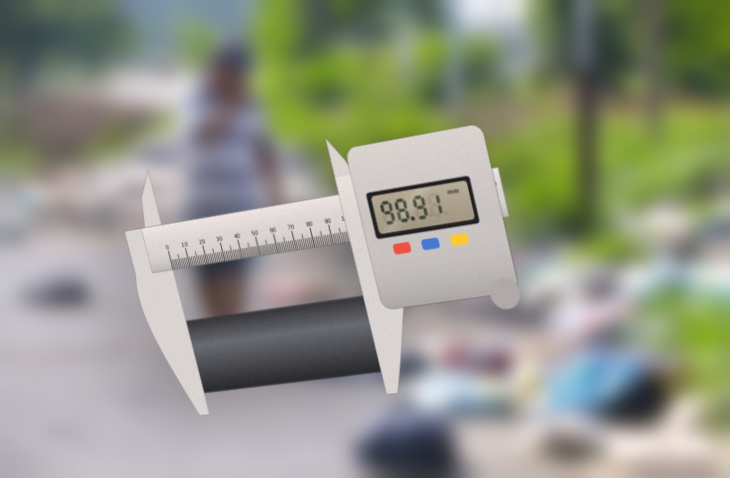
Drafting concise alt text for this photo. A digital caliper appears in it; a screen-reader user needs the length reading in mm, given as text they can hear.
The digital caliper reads 98.91 mm
